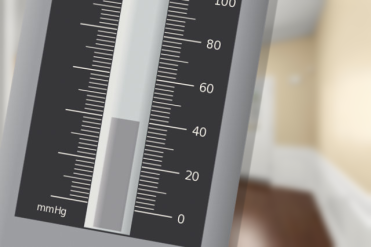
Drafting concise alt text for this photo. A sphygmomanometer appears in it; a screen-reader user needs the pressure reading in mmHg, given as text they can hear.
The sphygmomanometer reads 40 mmHg
